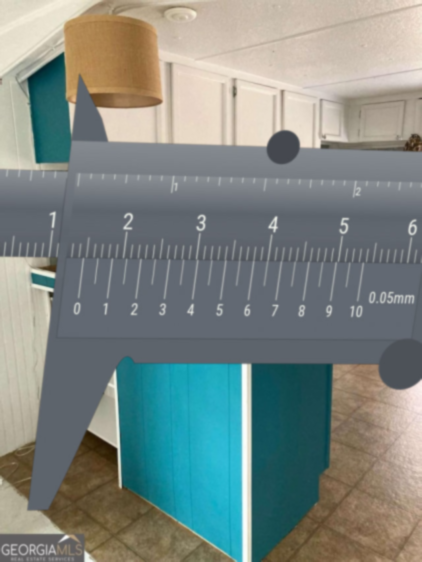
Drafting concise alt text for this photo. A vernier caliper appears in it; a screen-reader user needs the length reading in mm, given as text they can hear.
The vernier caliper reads 14.6 mm
